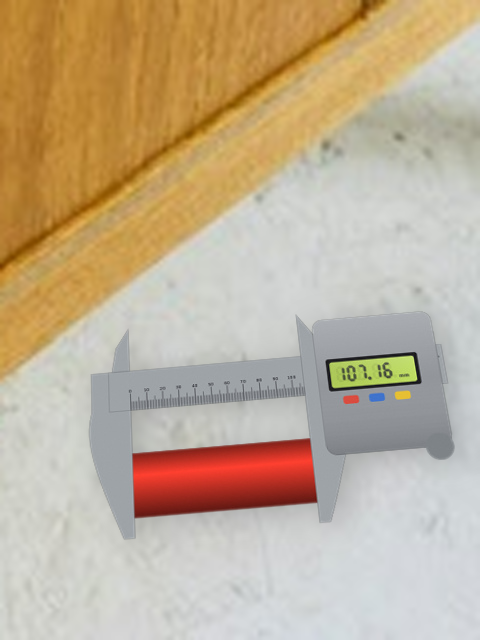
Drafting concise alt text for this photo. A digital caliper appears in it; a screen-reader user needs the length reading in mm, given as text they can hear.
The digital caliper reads 107.16 mm
